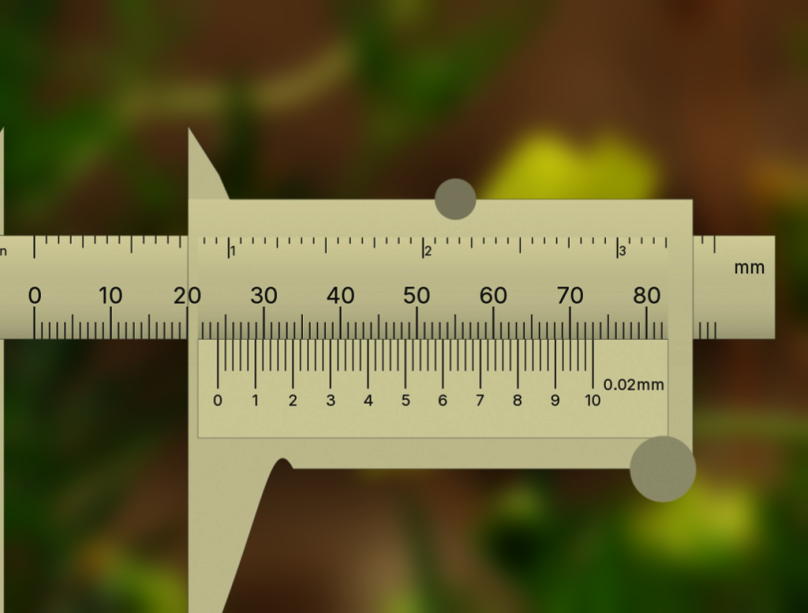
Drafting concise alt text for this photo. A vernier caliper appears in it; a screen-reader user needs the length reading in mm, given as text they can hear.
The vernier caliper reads 24.0 mm
